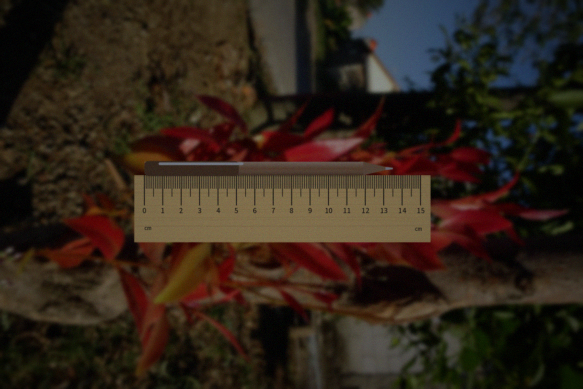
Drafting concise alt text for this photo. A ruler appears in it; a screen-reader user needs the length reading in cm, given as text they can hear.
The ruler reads 13.5 cm
